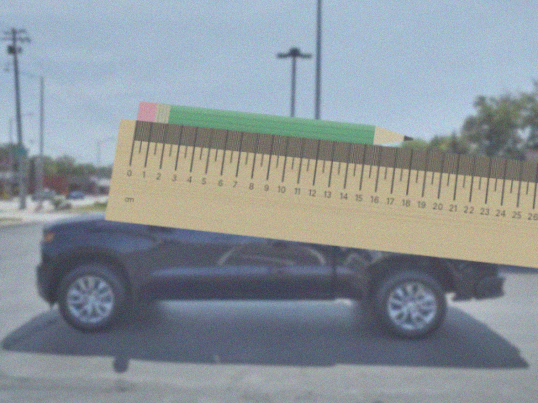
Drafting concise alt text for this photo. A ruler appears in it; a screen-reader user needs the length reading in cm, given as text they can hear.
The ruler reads 18 cm
